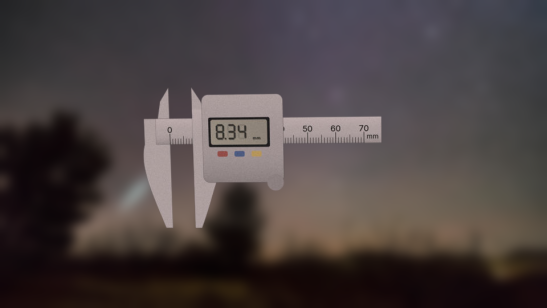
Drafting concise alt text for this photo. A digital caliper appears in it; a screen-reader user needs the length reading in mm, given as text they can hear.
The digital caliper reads 8.34 mm
